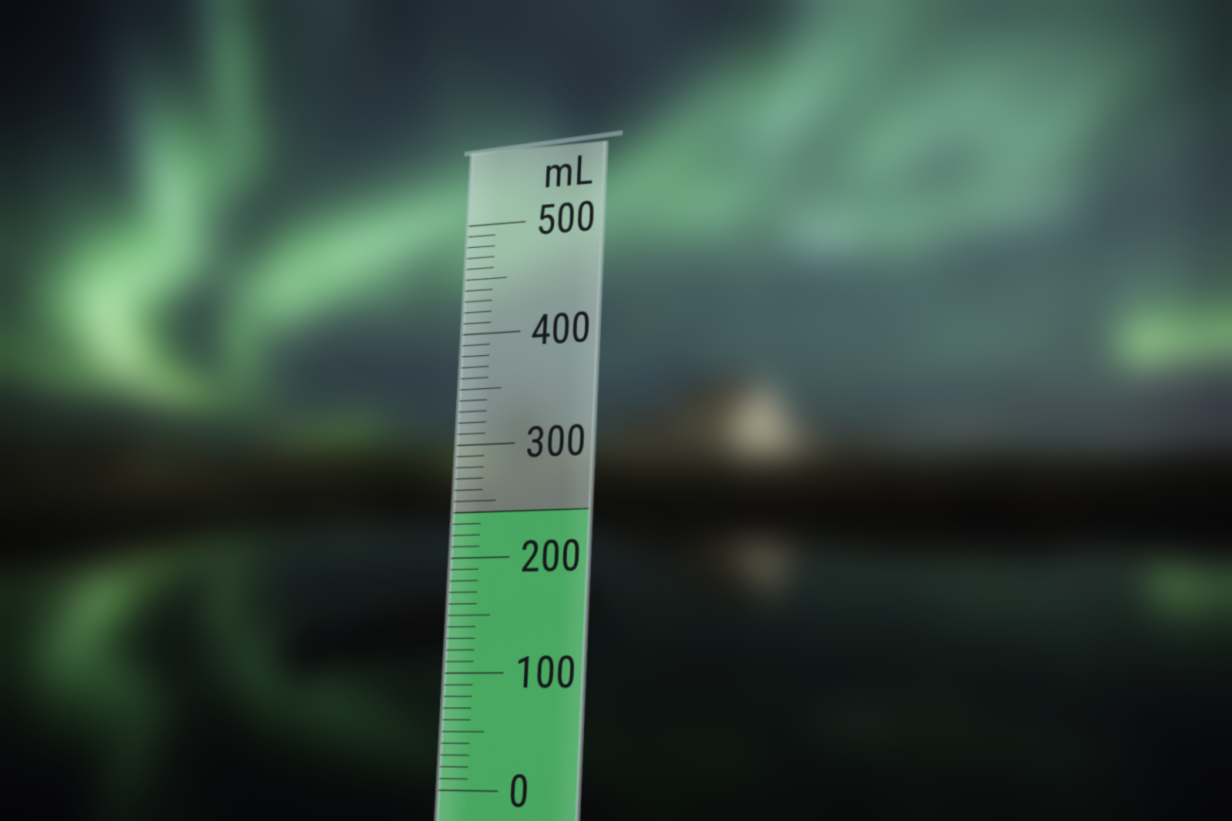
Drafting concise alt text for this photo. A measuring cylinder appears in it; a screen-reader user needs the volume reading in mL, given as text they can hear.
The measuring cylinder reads 240 mL
